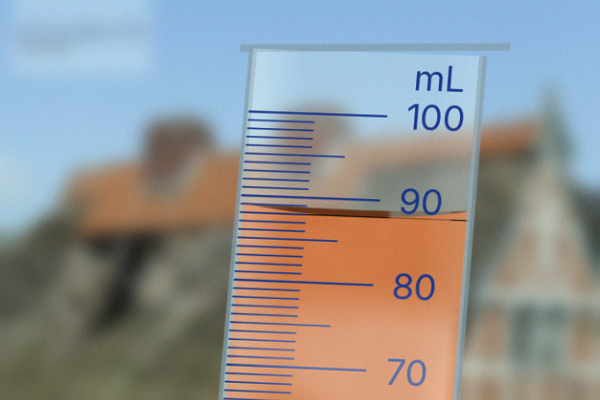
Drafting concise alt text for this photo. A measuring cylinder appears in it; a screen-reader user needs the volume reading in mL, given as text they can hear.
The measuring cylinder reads 88 mL
